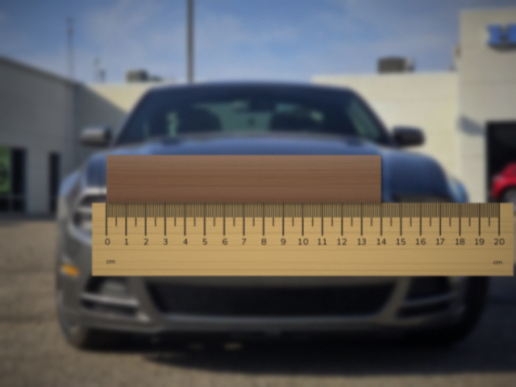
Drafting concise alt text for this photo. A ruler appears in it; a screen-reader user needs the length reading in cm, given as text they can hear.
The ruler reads 14 cm
